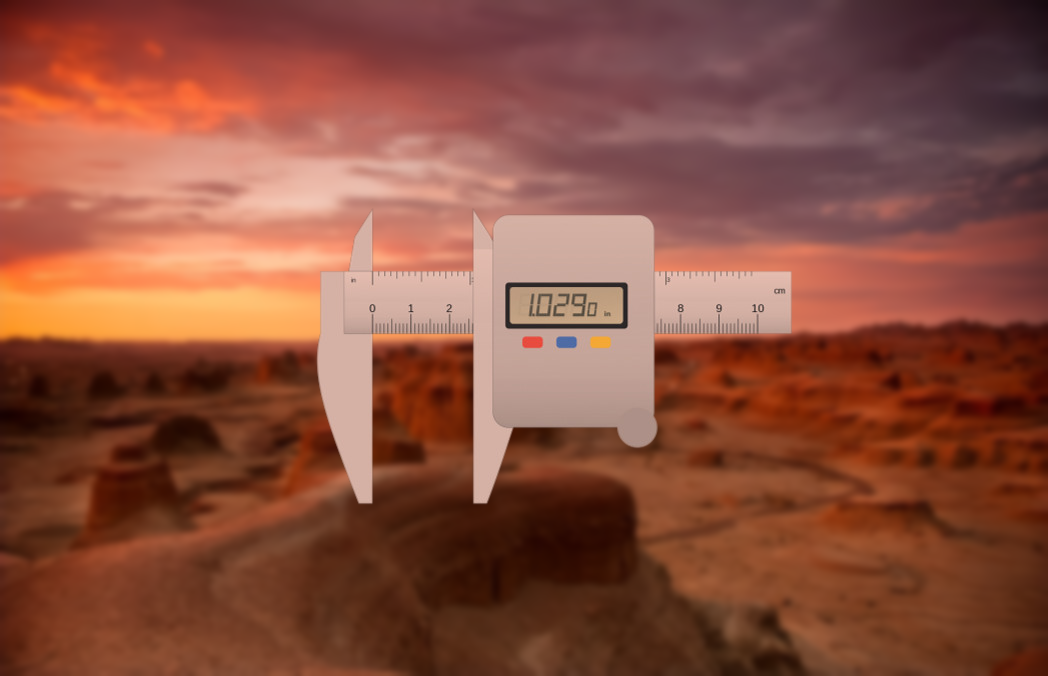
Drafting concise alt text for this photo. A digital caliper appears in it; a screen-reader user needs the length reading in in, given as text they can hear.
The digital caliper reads 1.0290 in
